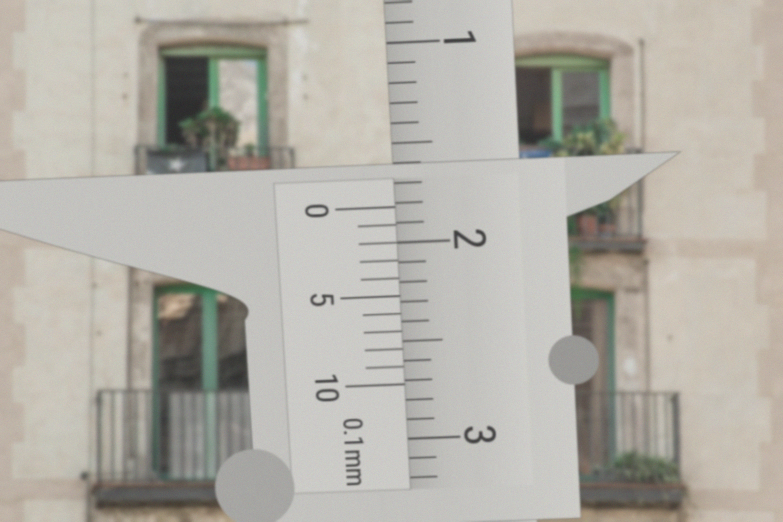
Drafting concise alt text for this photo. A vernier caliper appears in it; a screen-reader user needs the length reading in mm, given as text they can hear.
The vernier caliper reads 18.2 mm
